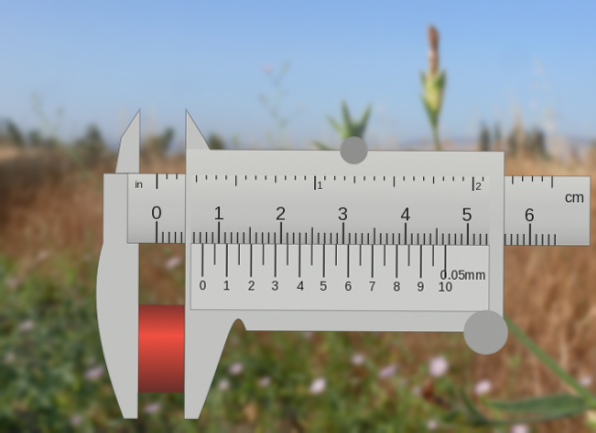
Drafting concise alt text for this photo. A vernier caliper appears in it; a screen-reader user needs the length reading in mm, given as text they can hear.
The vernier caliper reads 7.4 mm
